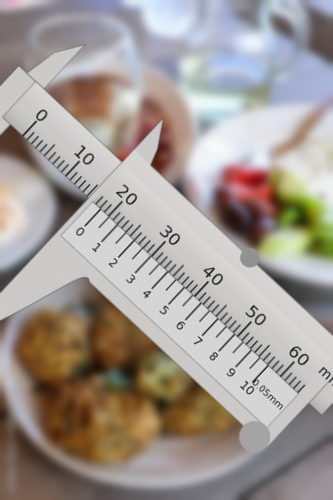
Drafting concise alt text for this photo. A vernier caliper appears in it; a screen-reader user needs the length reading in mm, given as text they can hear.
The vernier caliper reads 18.2 mm
